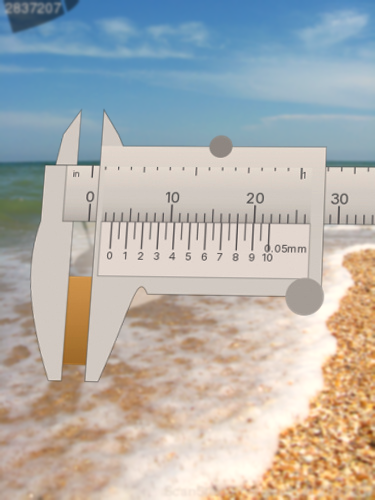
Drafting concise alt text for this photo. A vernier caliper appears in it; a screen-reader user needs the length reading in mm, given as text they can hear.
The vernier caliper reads 2.8 mm
